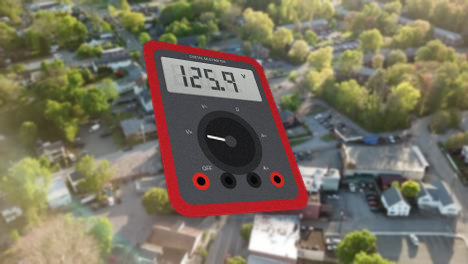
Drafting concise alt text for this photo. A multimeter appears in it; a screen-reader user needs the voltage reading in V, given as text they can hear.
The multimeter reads 125.9 V
